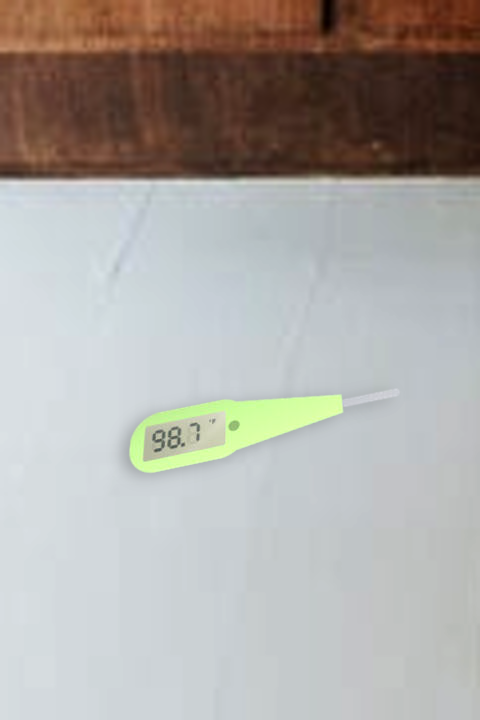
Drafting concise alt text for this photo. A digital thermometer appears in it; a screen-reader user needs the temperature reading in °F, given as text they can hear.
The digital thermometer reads 98.7 °F
